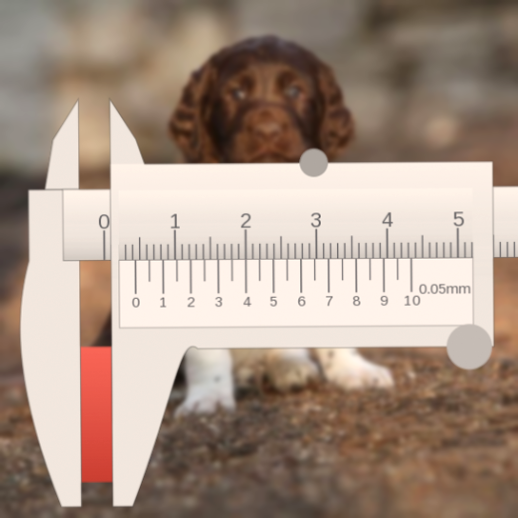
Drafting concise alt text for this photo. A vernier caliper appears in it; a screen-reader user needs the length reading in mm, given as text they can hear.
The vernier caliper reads 4.4 mm
